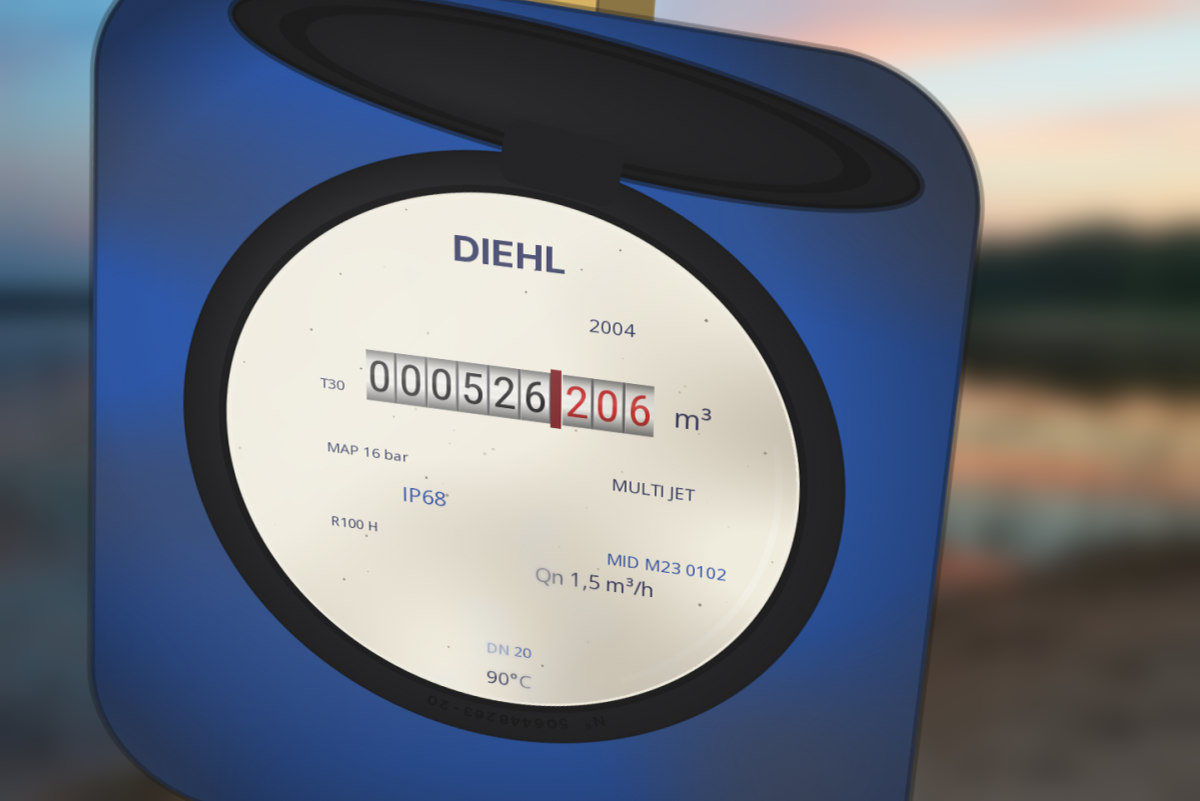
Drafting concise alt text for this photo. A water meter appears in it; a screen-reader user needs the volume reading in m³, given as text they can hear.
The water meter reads 526.206 m³
